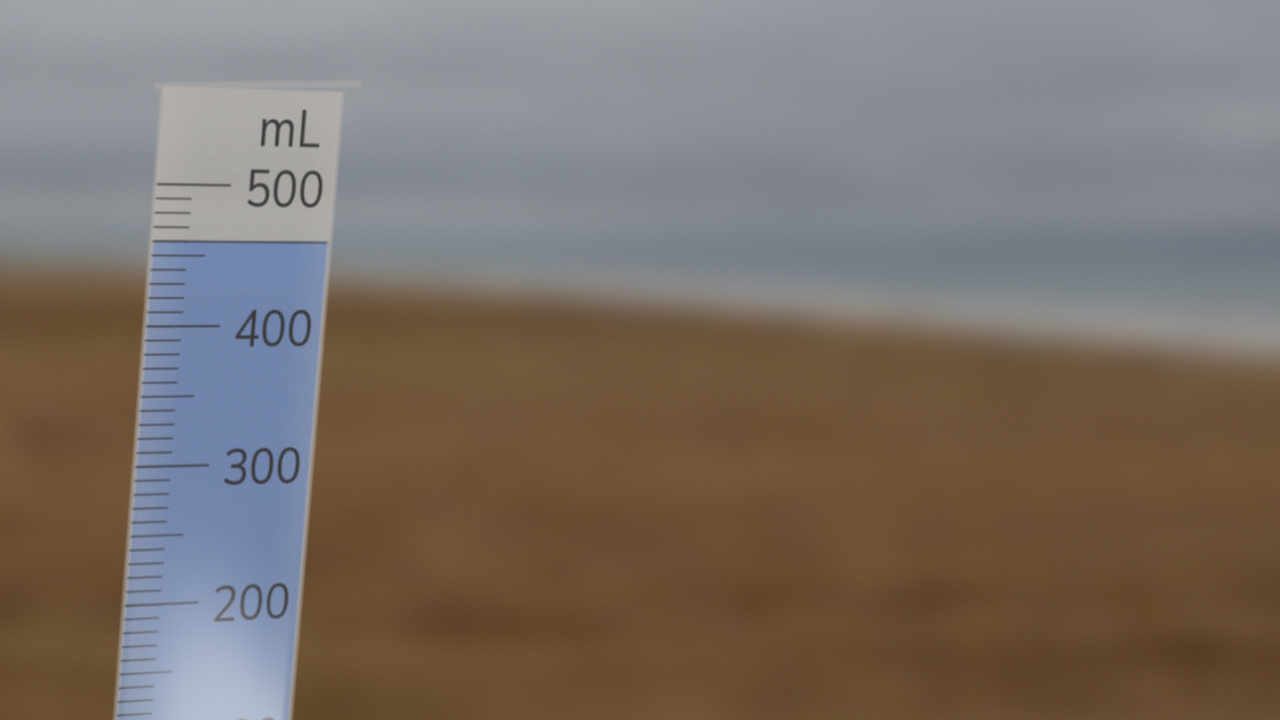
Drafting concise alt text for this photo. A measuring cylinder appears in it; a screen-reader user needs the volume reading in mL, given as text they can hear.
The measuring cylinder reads 460 mL
